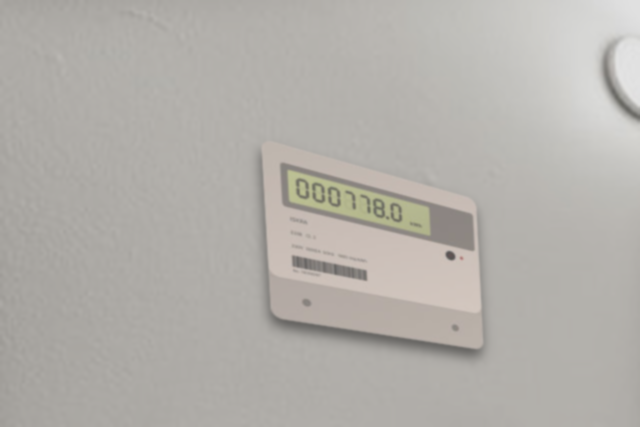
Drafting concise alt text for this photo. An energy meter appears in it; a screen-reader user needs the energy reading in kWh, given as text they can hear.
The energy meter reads 778.0 kWh
